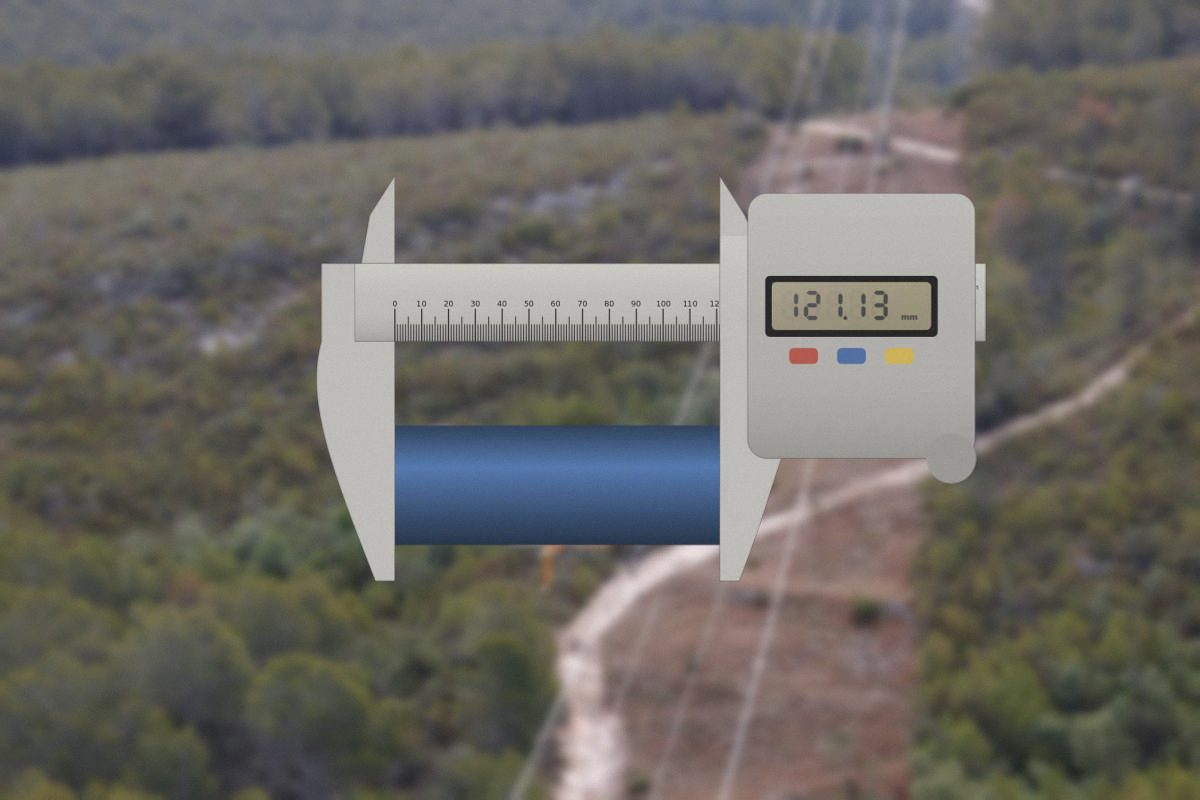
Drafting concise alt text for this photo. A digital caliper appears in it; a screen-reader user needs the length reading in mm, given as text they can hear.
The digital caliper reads 121.13 mm
